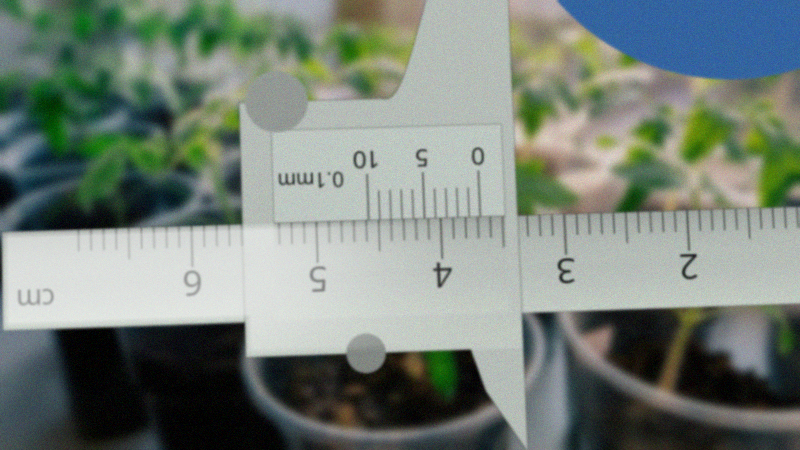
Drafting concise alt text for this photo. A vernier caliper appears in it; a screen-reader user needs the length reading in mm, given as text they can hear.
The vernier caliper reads 36.8 mm
